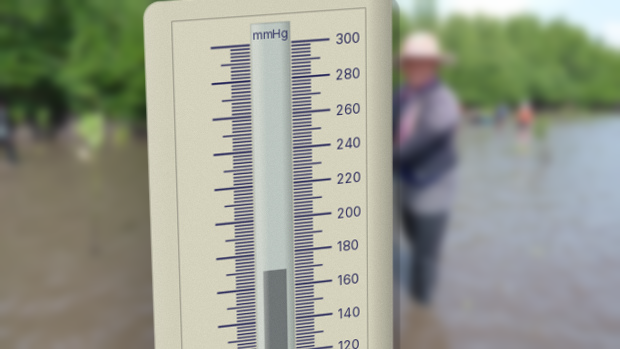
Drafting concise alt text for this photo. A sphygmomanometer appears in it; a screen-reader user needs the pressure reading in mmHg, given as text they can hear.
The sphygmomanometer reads 170 mmHg
